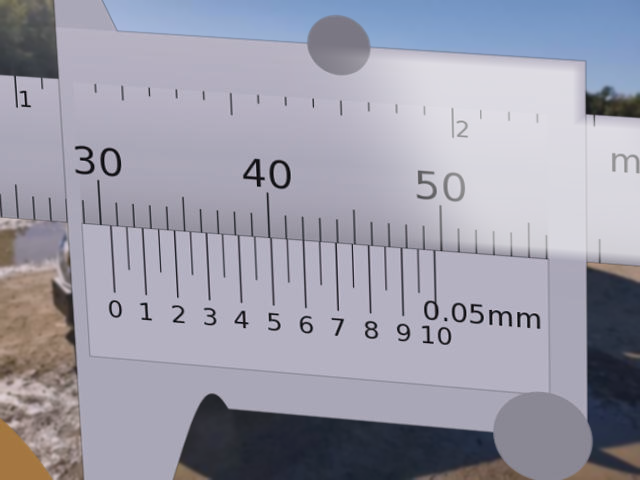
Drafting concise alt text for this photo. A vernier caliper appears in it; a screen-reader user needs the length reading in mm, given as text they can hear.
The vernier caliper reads 30.6 mm
